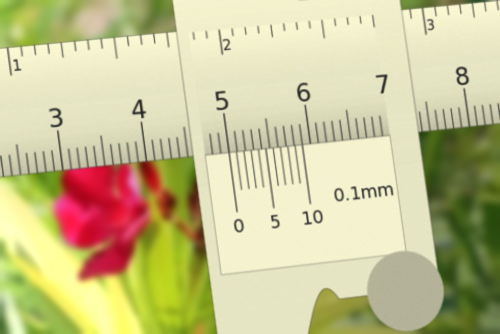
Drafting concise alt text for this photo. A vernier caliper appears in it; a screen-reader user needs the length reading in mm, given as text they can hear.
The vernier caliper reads 50.0 mm
